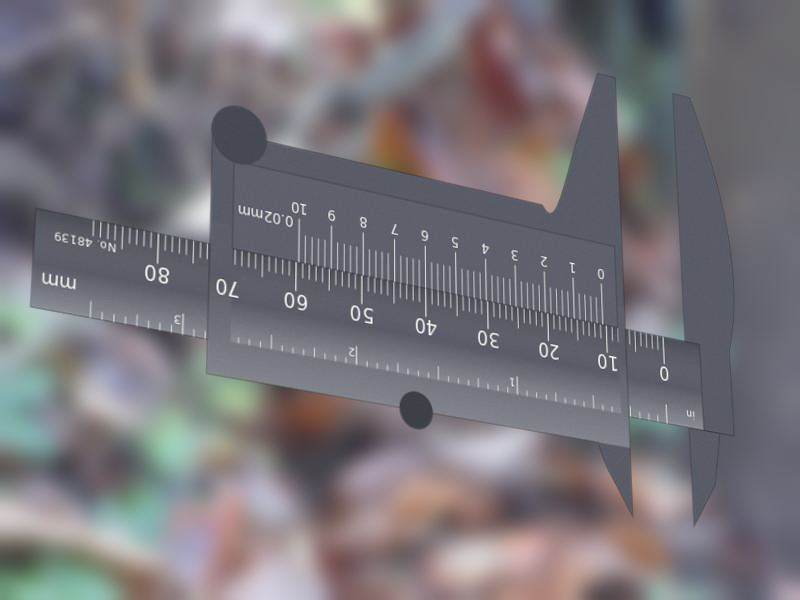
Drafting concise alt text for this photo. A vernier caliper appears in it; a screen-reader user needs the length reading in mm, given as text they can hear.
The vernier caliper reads 10.6 mm
